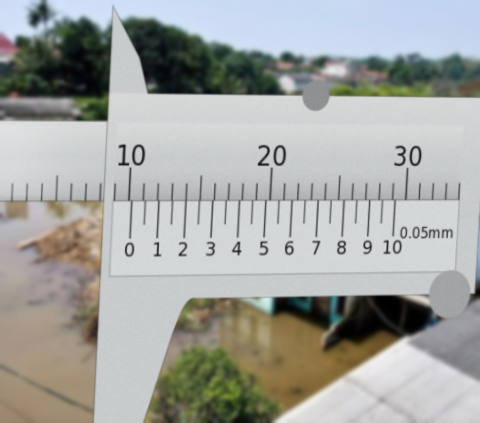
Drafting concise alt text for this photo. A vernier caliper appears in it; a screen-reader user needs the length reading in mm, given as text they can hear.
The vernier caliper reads 10.2 mm
